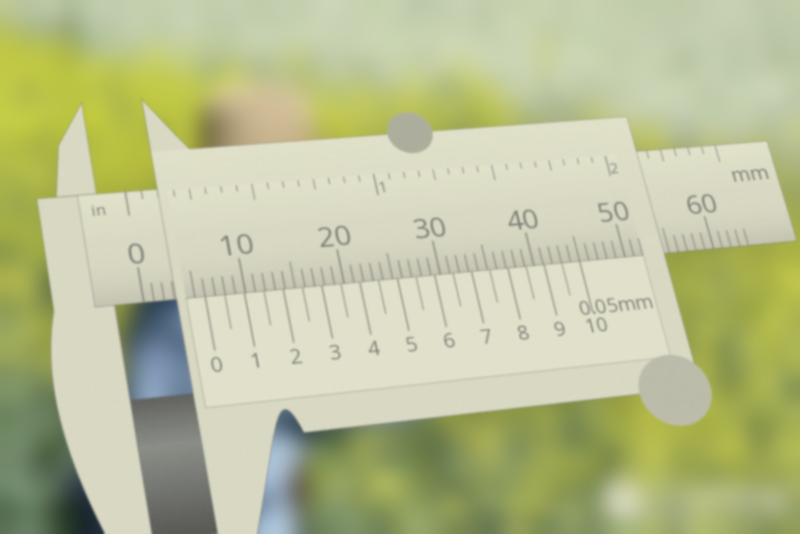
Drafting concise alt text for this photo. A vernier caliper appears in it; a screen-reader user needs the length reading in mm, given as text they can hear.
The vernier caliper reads 6.0 mm
